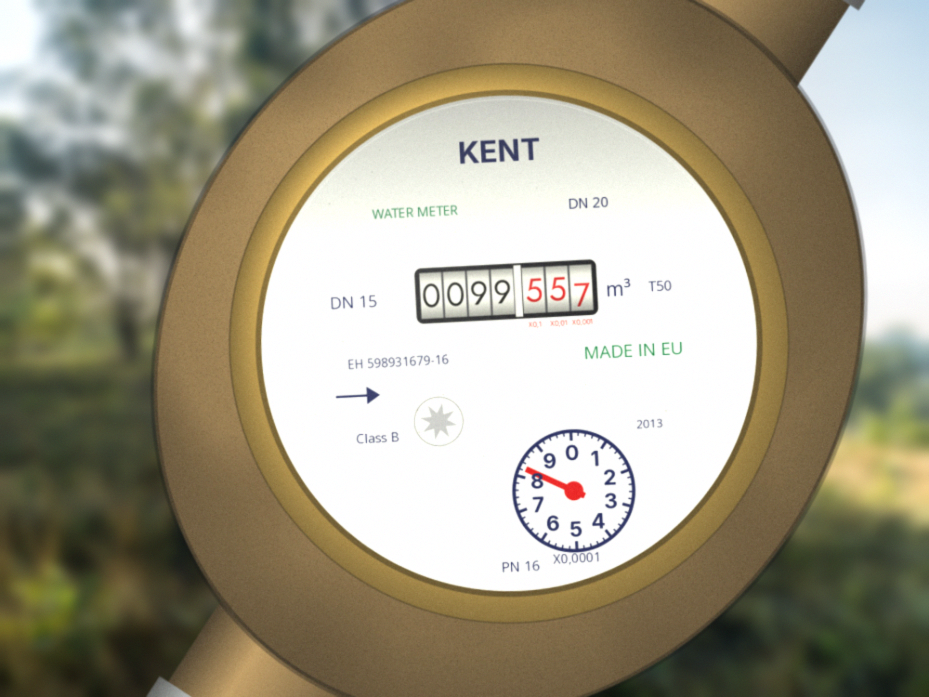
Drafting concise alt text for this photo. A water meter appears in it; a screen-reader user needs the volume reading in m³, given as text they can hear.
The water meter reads 99.5568 m³
